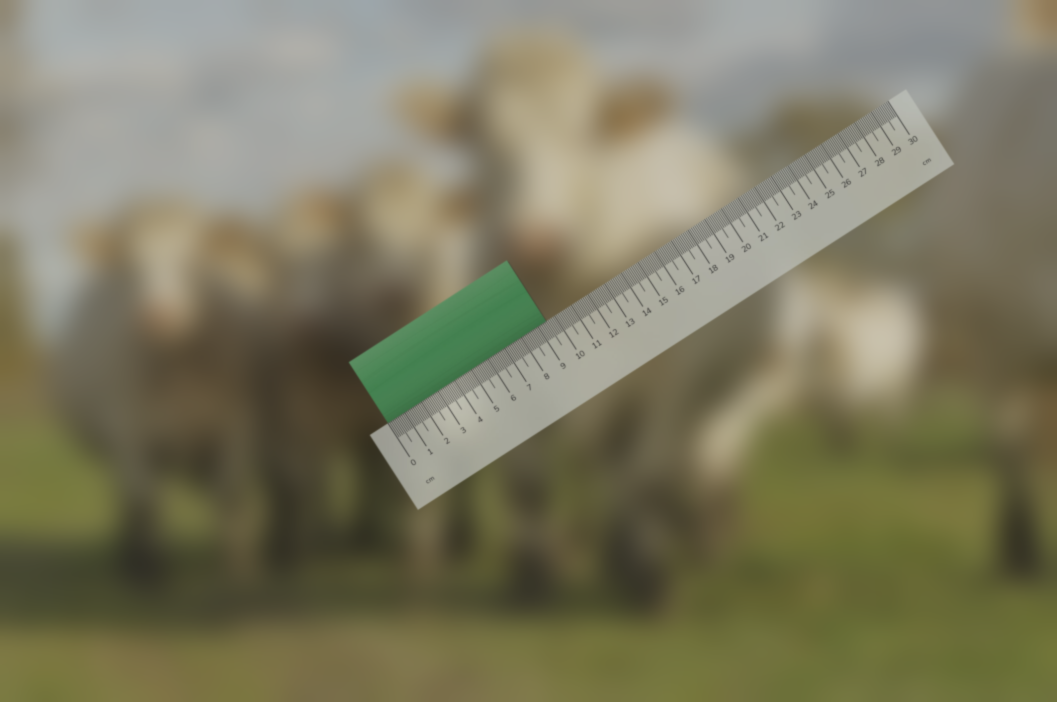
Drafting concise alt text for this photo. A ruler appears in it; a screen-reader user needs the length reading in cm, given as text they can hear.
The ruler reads 9.5 cm
